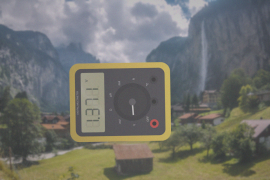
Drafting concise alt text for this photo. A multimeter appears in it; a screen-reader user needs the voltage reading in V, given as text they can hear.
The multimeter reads 1.371 V
